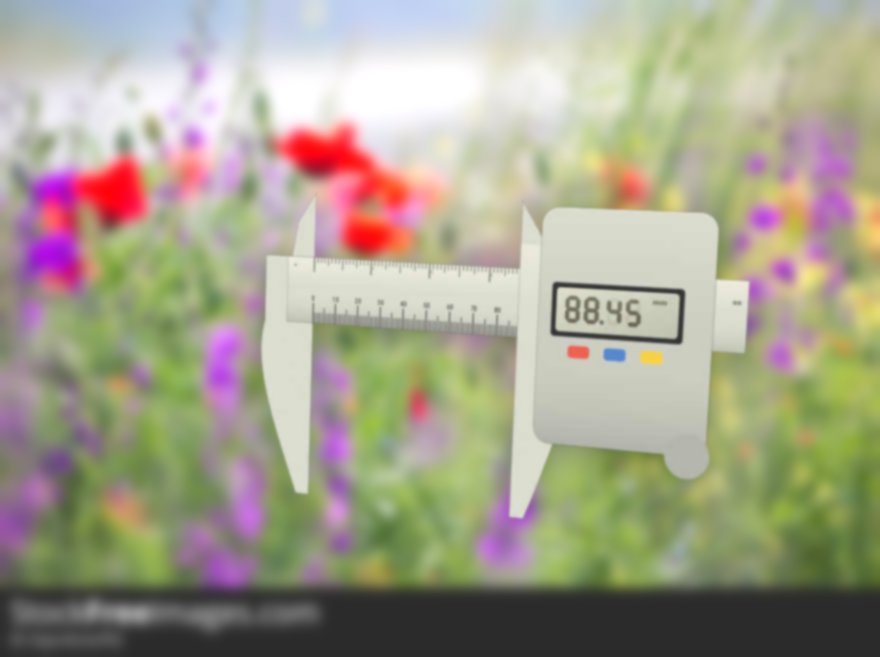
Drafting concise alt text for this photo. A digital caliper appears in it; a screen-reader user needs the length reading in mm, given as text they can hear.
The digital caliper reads 88.45 mm
